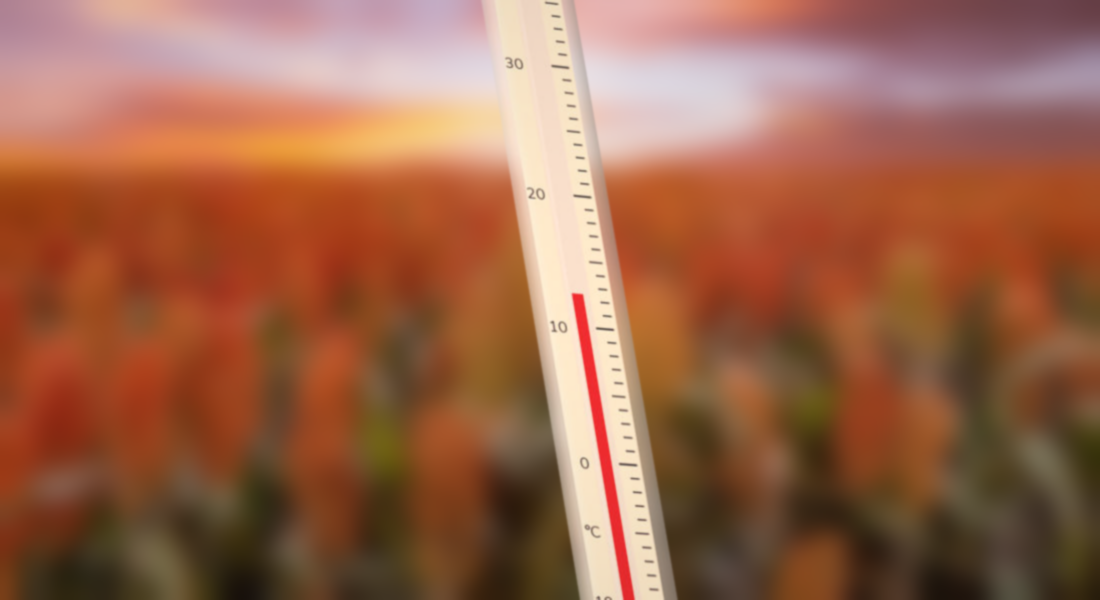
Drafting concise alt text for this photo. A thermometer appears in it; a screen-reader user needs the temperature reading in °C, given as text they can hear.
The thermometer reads 12.5 °C
